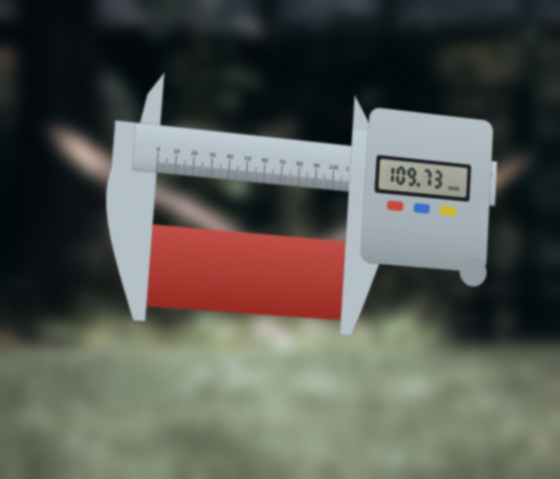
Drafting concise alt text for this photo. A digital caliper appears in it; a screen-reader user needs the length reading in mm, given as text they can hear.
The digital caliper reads 109.73 mm
